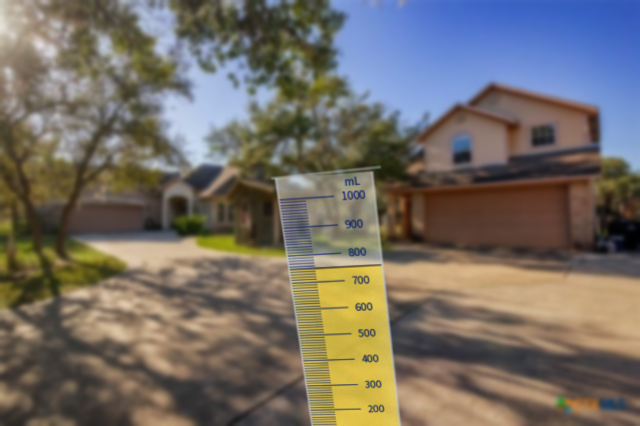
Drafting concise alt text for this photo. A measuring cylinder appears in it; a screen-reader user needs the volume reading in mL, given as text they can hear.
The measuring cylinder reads 750 mL
